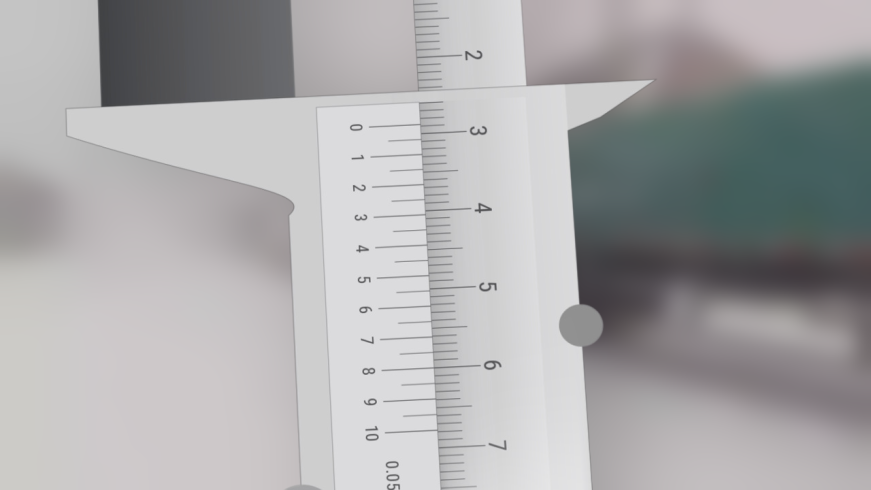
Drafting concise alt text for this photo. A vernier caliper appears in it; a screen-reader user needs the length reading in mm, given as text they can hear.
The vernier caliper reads 28.8 mm
